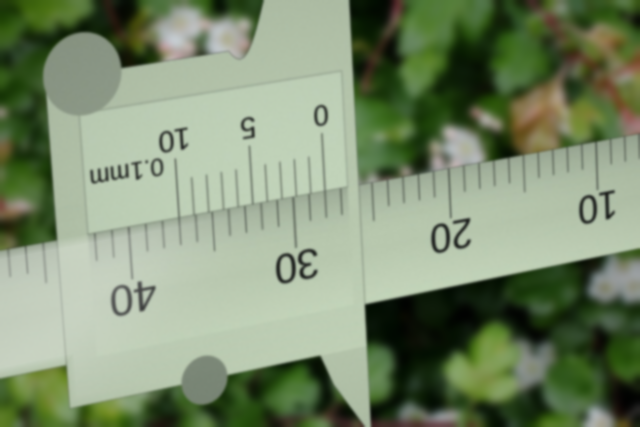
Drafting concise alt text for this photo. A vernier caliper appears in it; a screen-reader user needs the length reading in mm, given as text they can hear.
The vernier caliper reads 28.0 mm
